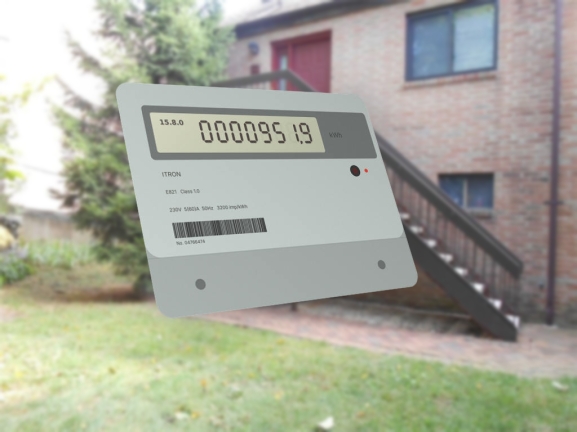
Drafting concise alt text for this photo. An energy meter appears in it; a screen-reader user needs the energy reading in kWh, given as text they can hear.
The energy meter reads 951.9 kWh
